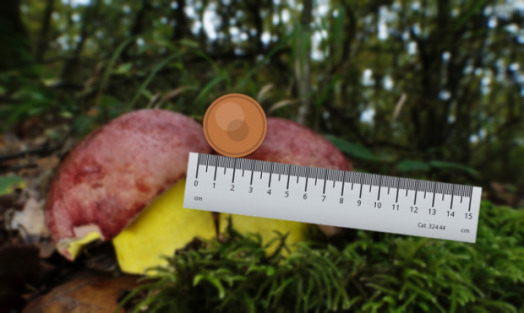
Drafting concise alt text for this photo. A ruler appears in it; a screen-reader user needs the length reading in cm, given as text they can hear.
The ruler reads 3.5 cm
